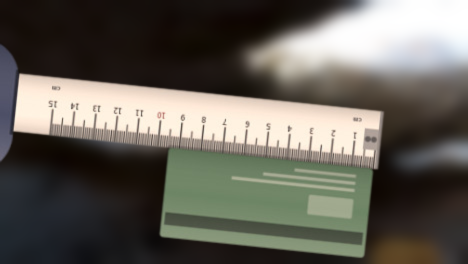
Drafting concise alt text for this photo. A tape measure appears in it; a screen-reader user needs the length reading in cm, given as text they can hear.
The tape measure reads 9.5 cm
